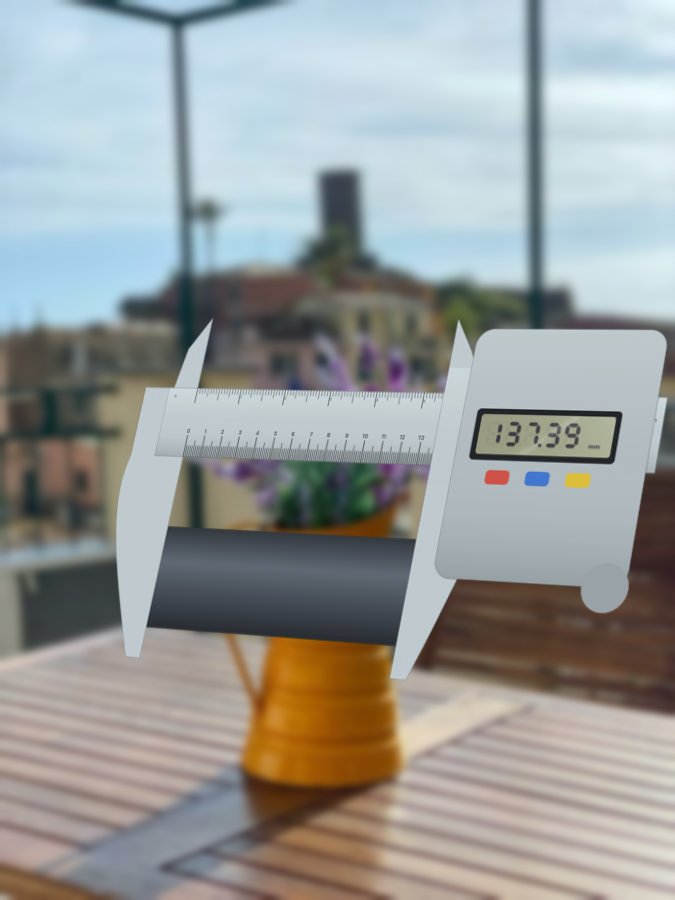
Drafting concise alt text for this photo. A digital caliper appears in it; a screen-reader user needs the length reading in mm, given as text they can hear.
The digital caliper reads 137.39 mm
